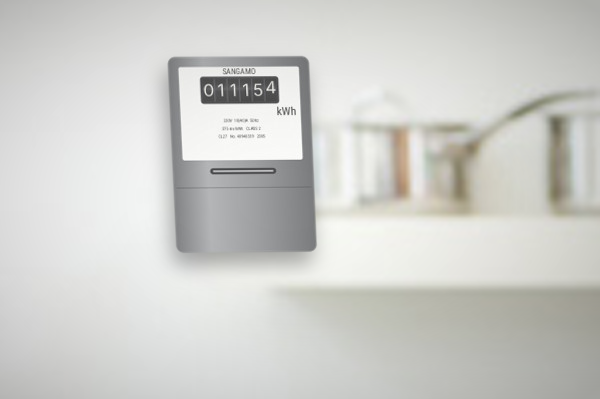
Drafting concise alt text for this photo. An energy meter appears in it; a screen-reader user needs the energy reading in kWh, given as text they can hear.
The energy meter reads 11154 kWh
